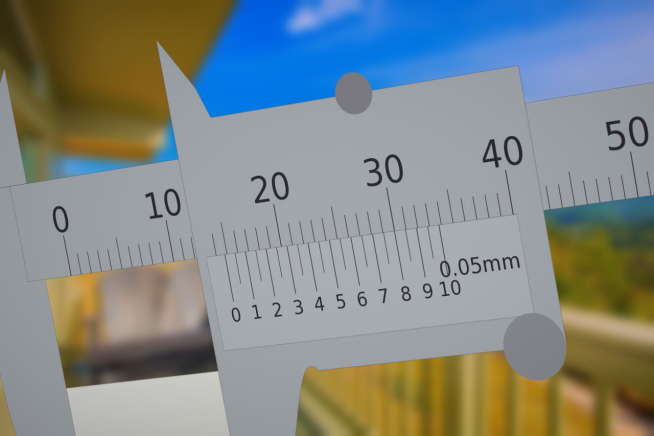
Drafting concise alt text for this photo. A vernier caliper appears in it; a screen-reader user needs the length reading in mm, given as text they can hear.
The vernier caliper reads 14.8 mm
